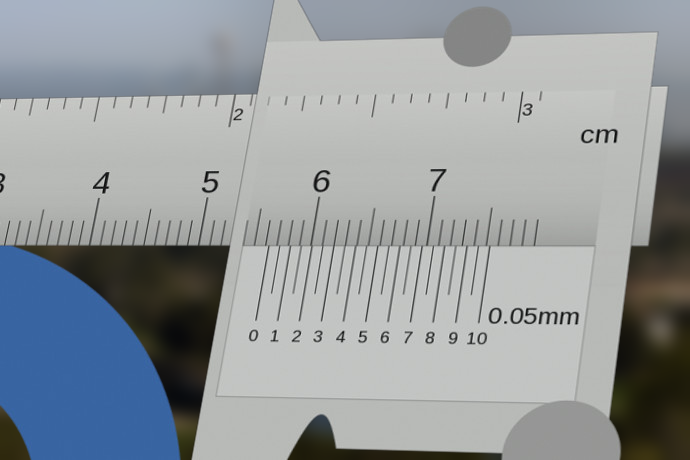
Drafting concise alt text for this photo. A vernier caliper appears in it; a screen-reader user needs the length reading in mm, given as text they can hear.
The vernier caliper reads 56.3 mm
